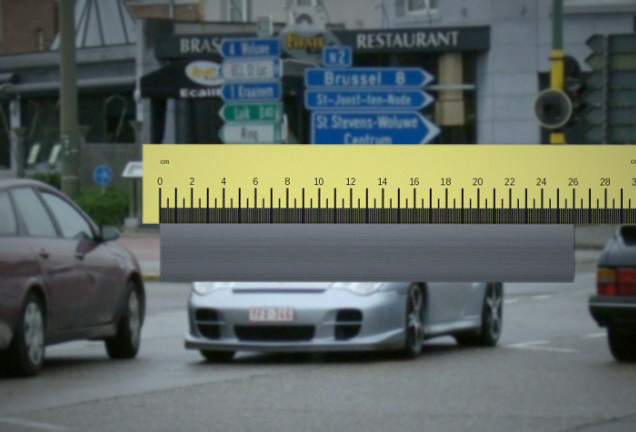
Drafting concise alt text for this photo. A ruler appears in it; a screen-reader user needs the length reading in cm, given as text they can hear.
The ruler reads 26 cm
